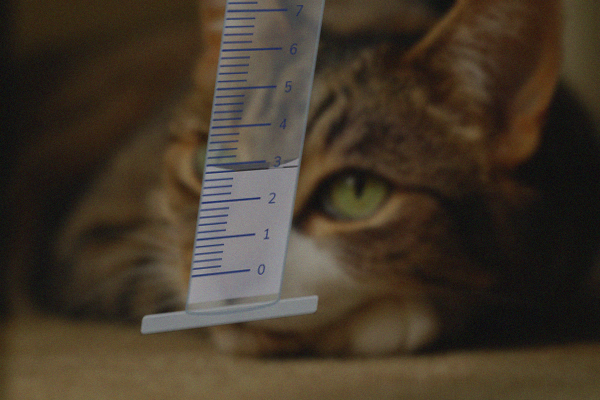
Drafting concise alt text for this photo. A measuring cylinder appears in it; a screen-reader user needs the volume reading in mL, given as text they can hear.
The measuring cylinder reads 2.8 mL
